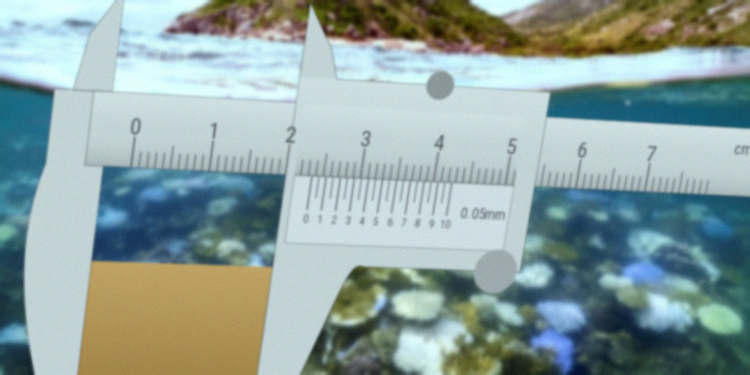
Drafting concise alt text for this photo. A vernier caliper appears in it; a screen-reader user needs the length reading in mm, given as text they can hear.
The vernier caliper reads 23.5 mm
